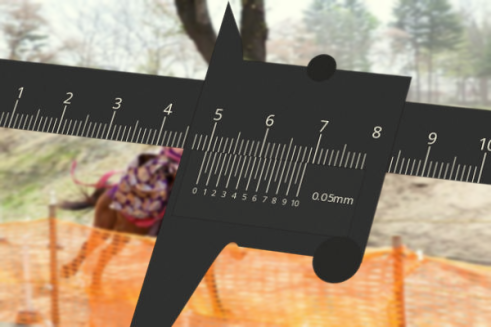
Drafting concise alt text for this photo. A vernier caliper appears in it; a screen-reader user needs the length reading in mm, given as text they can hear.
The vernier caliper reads 49.8 mm
